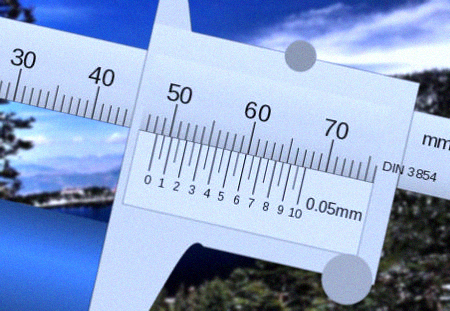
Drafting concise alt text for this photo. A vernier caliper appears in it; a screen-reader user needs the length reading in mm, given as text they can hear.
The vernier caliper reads 48.4 mm
